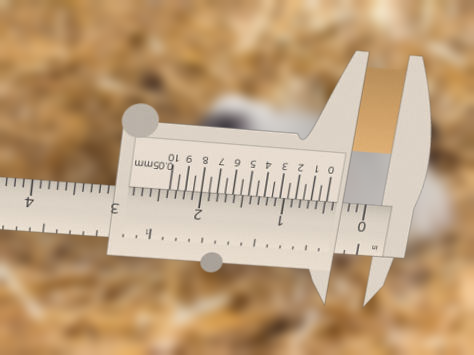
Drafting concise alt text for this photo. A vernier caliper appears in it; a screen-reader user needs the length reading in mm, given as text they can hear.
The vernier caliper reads 4.8 mm
